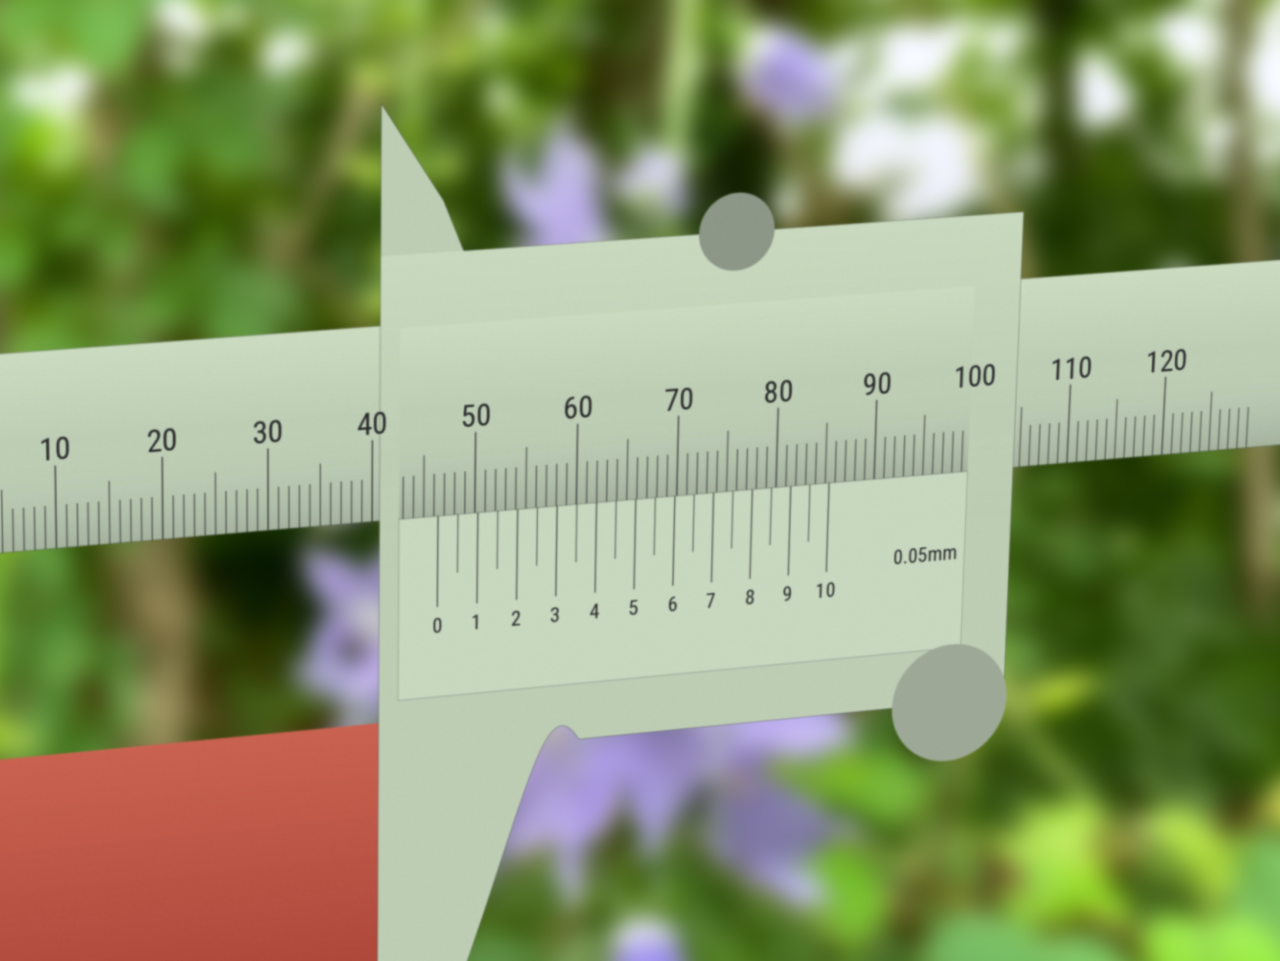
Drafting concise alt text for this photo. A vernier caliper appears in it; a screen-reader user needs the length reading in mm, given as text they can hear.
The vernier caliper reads 46.4 mm
